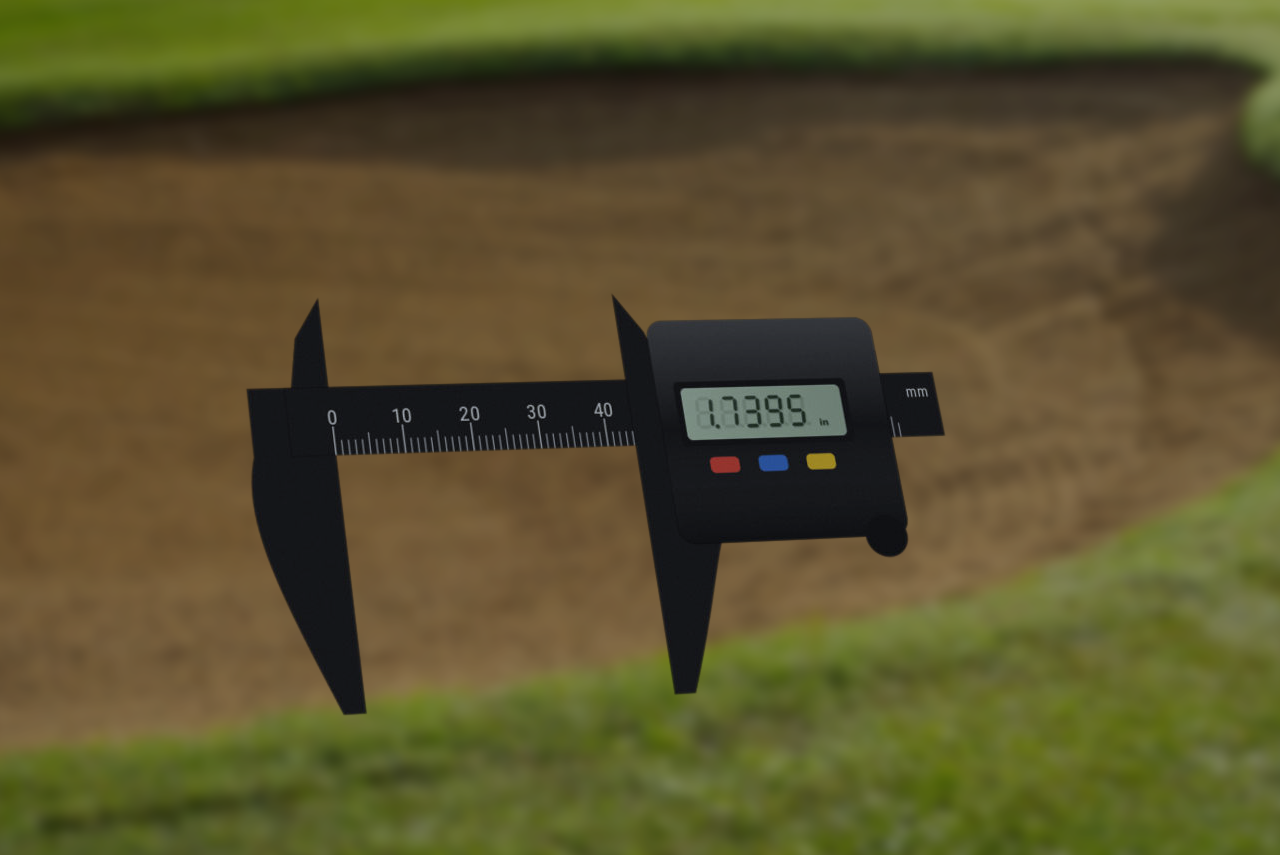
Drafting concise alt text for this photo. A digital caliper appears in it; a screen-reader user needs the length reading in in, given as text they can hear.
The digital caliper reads 1.7395 in
